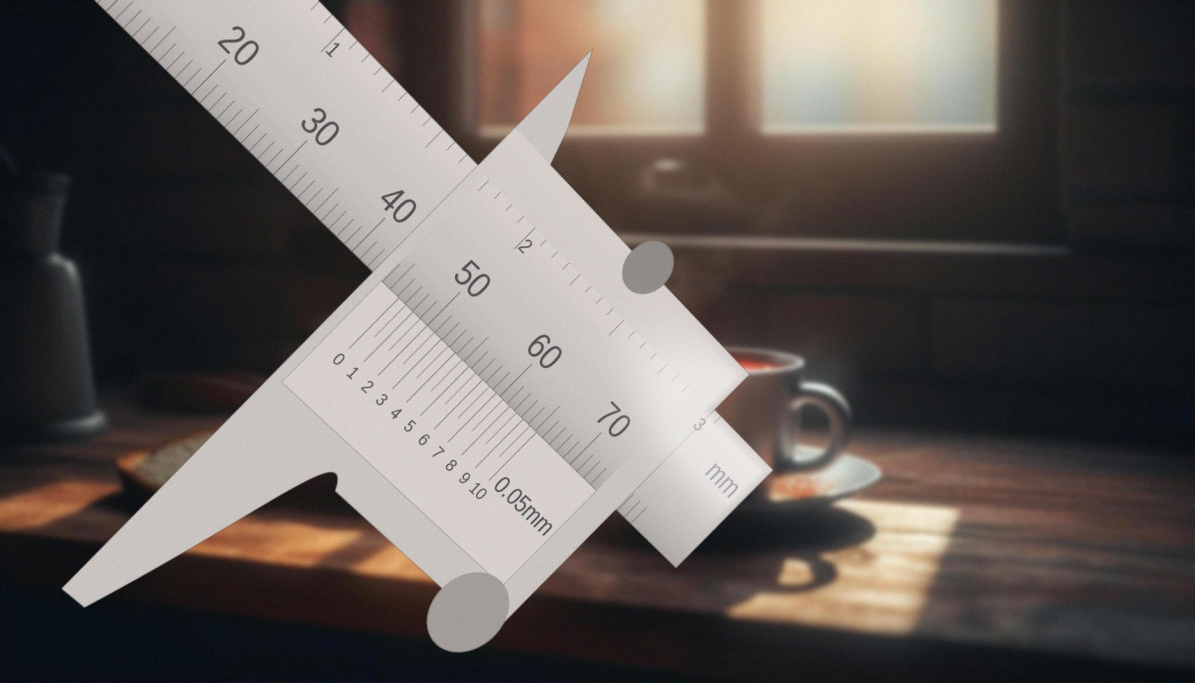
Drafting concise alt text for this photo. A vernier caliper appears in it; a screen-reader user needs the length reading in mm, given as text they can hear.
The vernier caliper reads 46.2 mm
